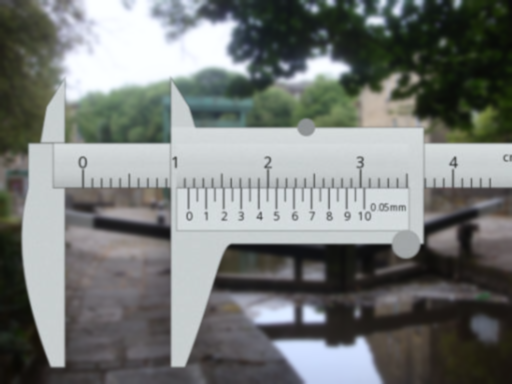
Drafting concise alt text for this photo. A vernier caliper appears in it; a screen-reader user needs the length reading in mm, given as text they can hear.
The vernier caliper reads 11.4 mm
